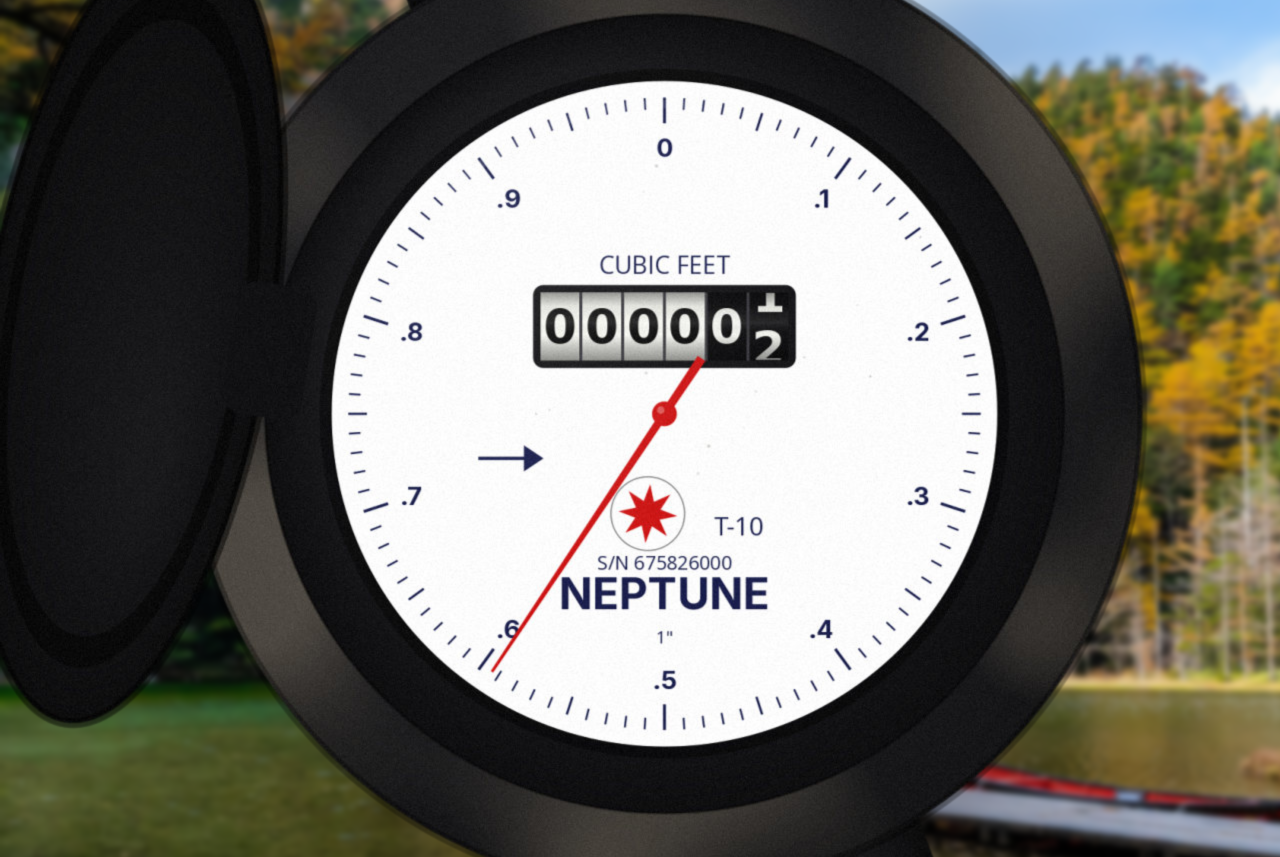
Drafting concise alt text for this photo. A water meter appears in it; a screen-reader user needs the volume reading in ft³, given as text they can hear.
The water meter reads 1.59 ft³
